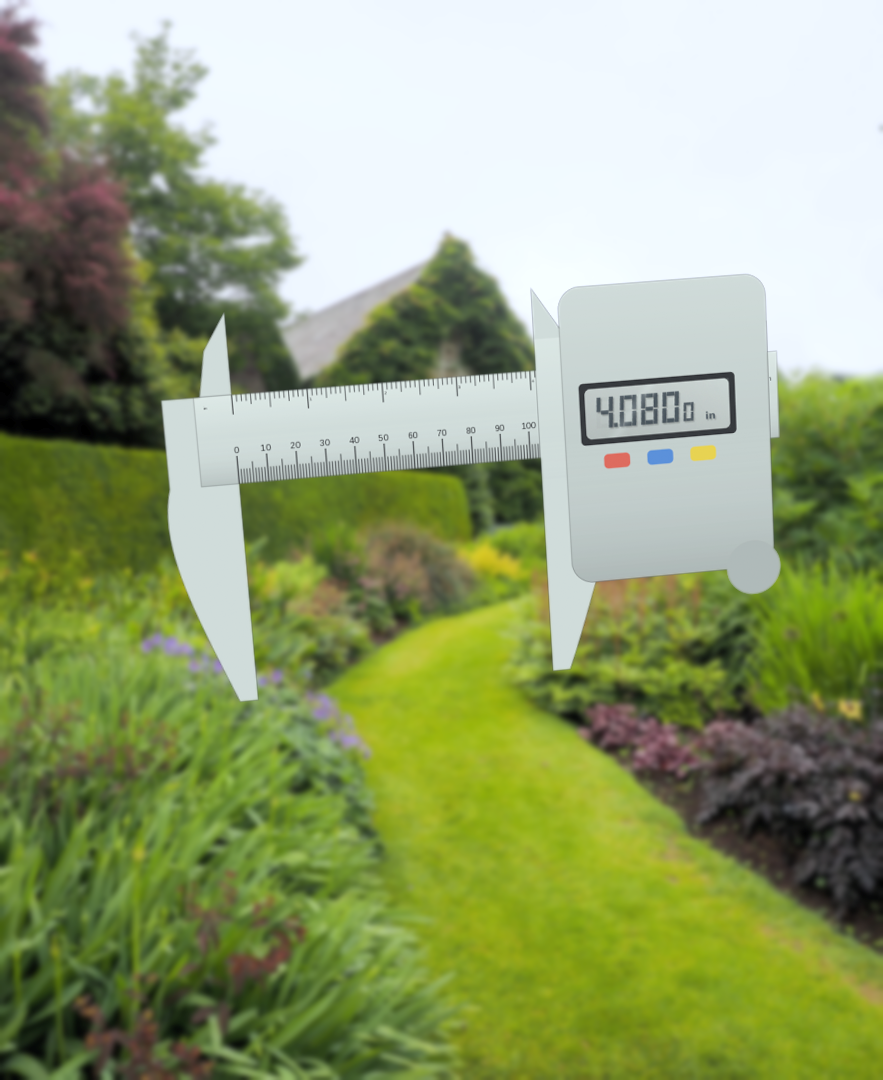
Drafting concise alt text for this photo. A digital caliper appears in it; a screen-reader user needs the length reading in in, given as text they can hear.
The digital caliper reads 4.0800 in
